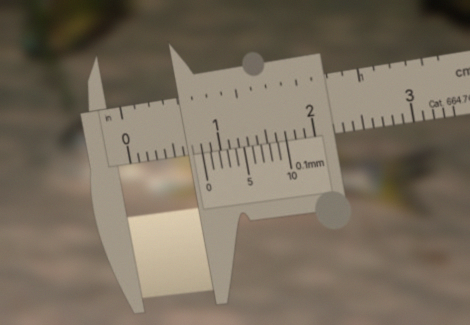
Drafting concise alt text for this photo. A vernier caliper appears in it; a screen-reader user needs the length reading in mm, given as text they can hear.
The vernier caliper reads 8.0 mm
